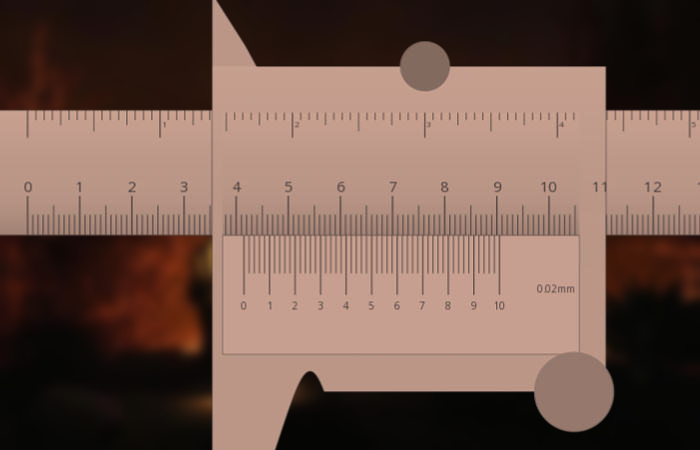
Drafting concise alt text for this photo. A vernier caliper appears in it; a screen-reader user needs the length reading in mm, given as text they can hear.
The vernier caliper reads 41.5 mm
